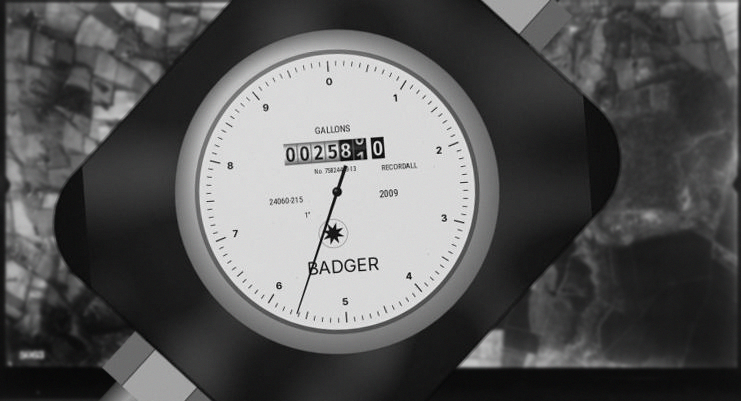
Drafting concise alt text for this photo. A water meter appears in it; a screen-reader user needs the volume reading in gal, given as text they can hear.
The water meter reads 25805.6 gal
